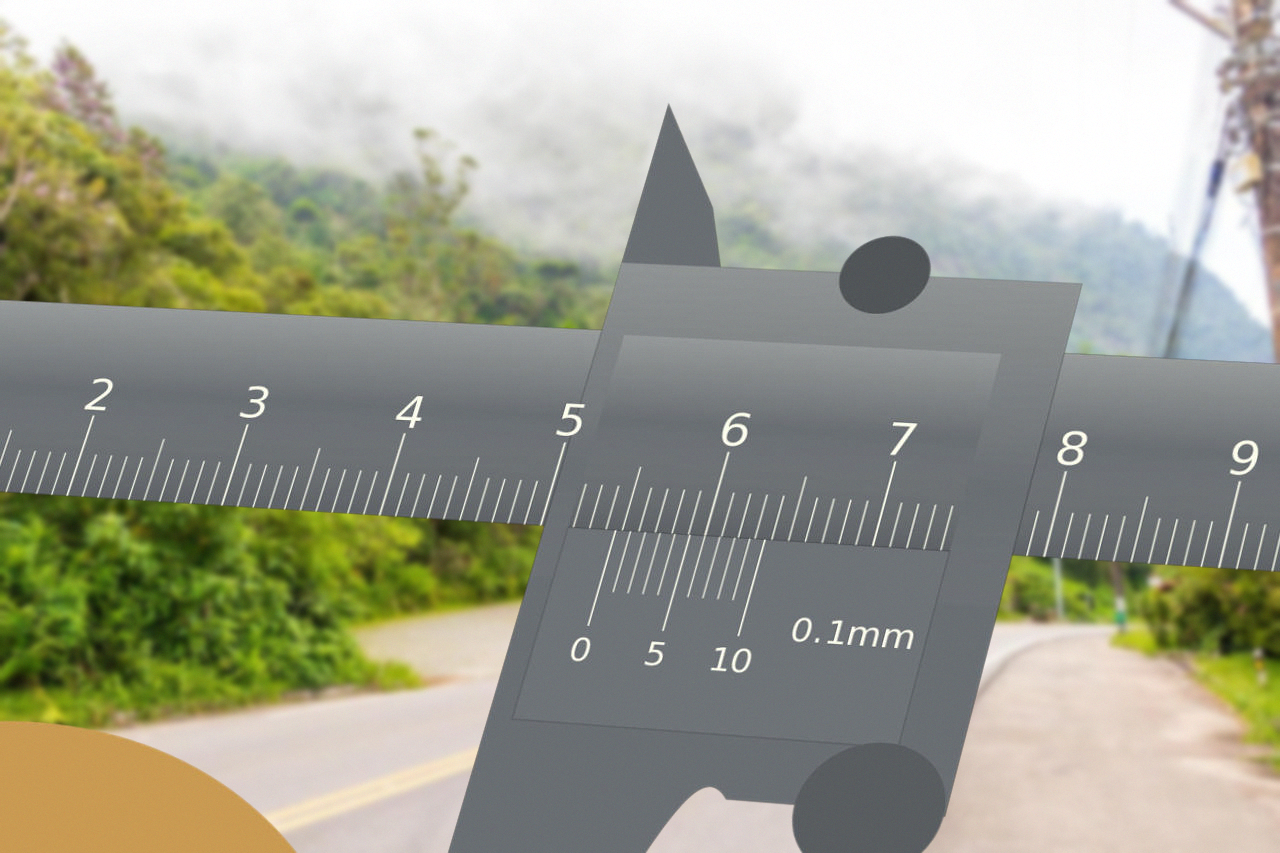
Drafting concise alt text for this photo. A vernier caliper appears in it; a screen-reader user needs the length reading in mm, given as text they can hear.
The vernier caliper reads 54.6 mm
